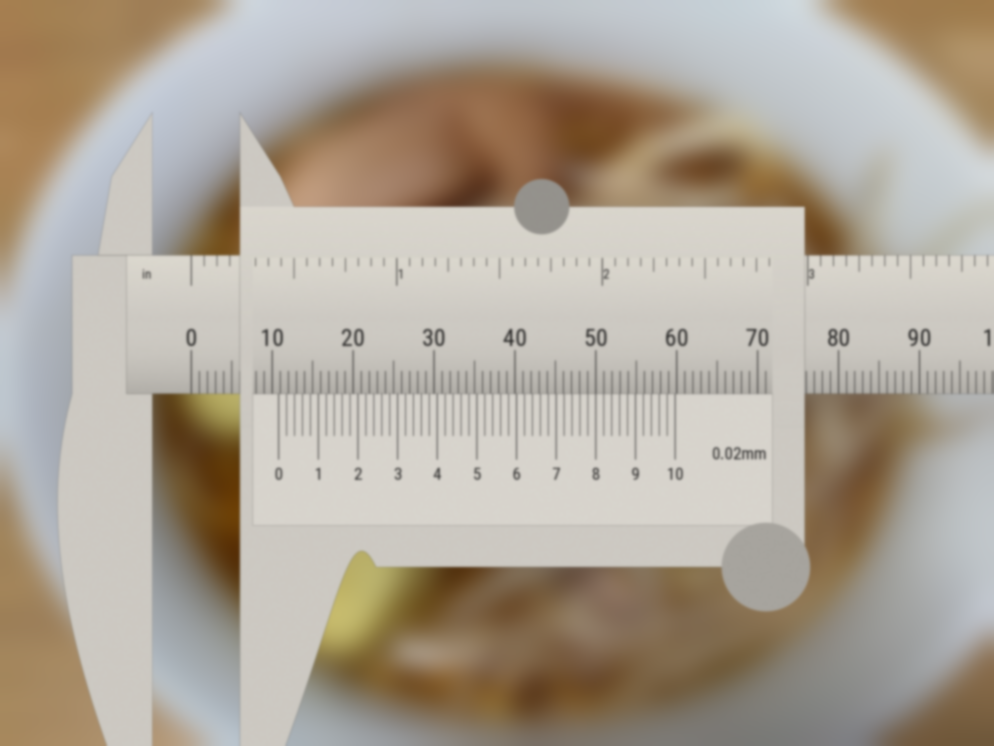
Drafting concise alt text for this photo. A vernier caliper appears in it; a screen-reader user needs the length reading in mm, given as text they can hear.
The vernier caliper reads 10.8 mm
